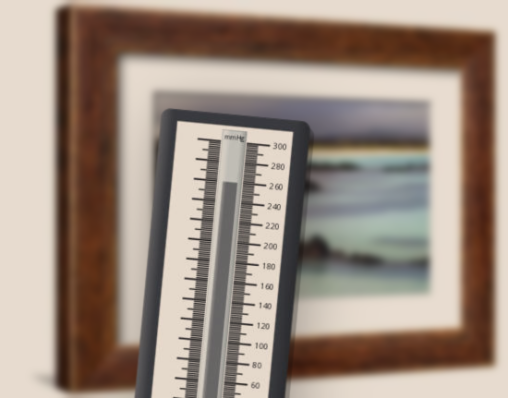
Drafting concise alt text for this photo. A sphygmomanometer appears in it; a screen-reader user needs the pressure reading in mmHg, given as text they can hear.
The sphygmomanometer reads 260 mmHg
